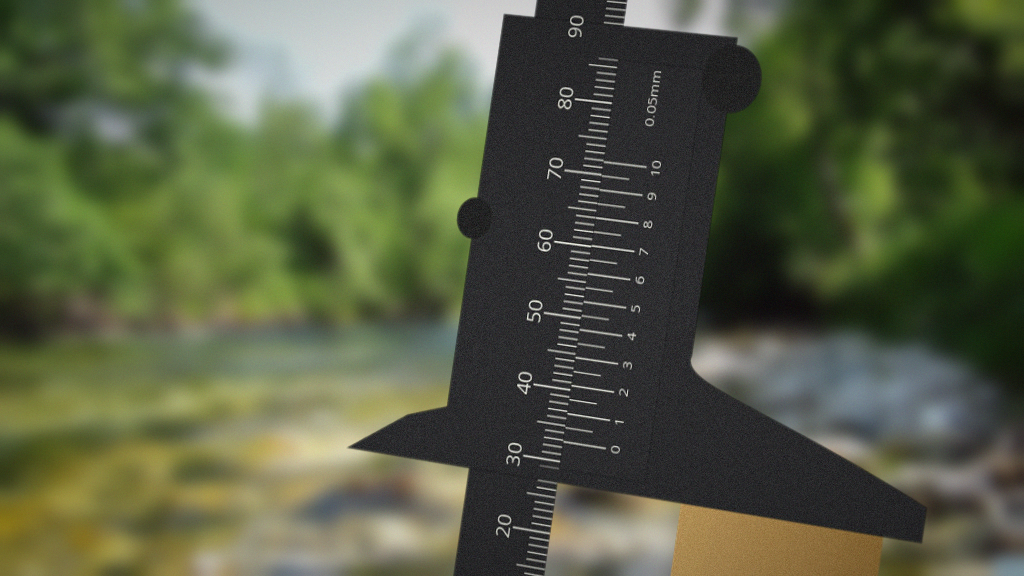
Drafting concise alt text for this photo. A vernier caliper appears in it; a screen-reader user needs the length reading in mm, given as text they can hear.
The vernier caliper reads 32.8 mm
